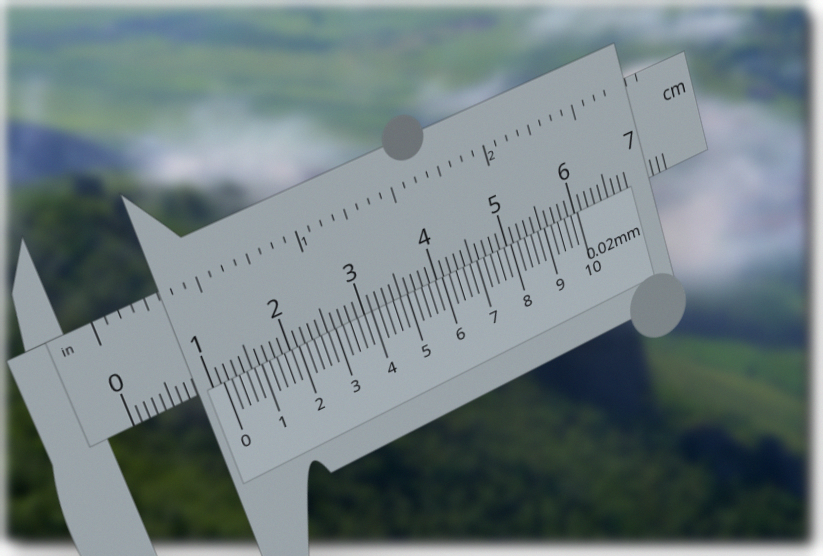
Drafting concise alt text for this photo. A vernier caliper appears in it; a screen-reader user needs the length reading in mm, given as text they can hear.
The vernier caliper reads 11.4 mm
